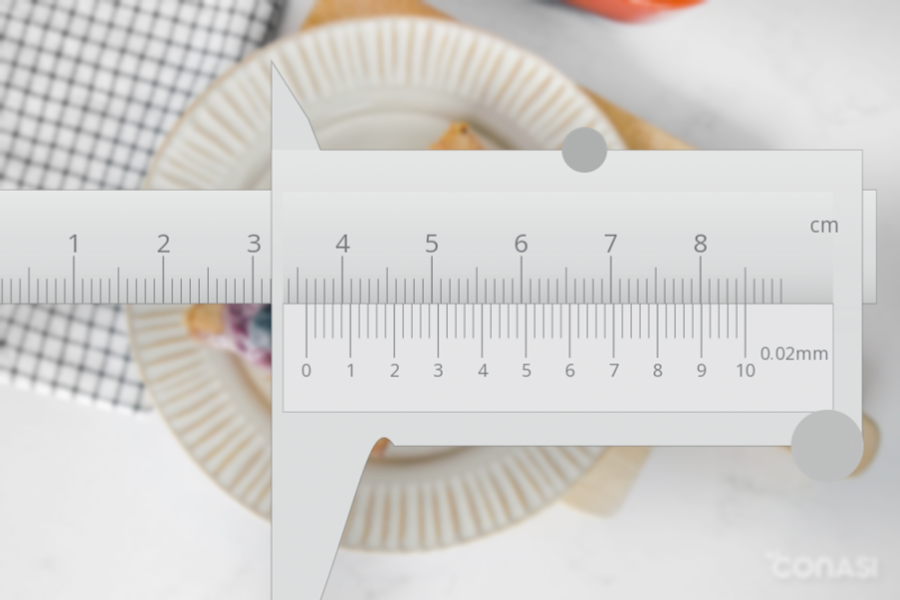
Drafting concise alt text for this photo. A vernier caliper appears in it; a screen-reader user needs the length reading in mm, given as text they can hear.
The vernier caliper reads 36.0 mm
